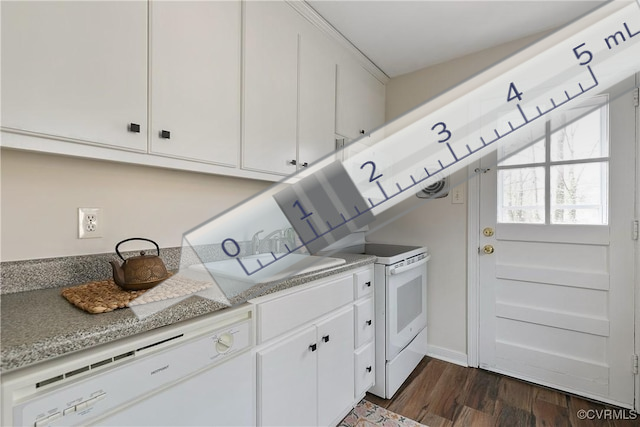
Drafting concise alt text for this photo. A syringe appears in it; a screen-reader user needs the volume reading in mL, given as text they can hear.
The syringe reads 0.8 mL
